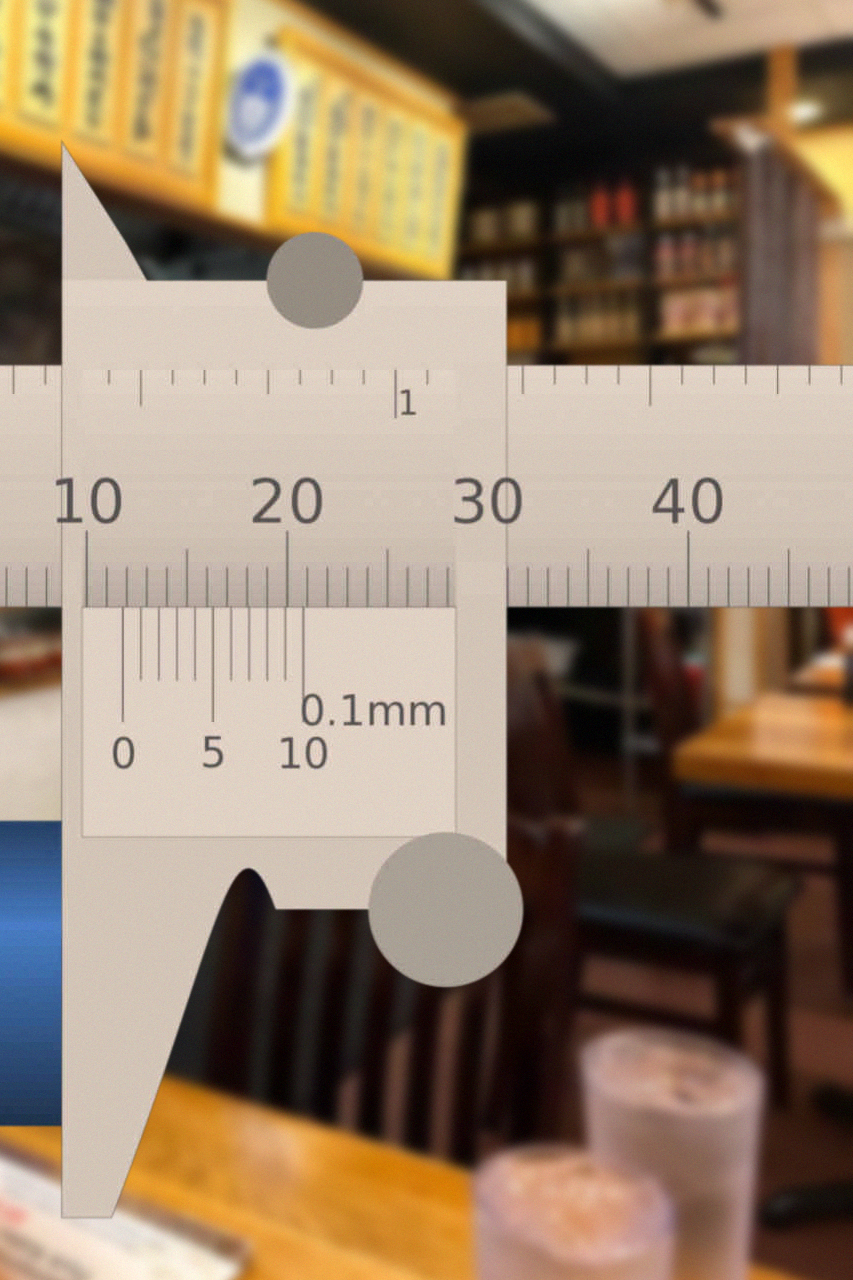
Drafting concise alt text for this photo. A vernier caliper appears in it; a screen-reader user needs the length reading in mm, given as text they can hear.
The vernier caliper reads 11.8 mm
